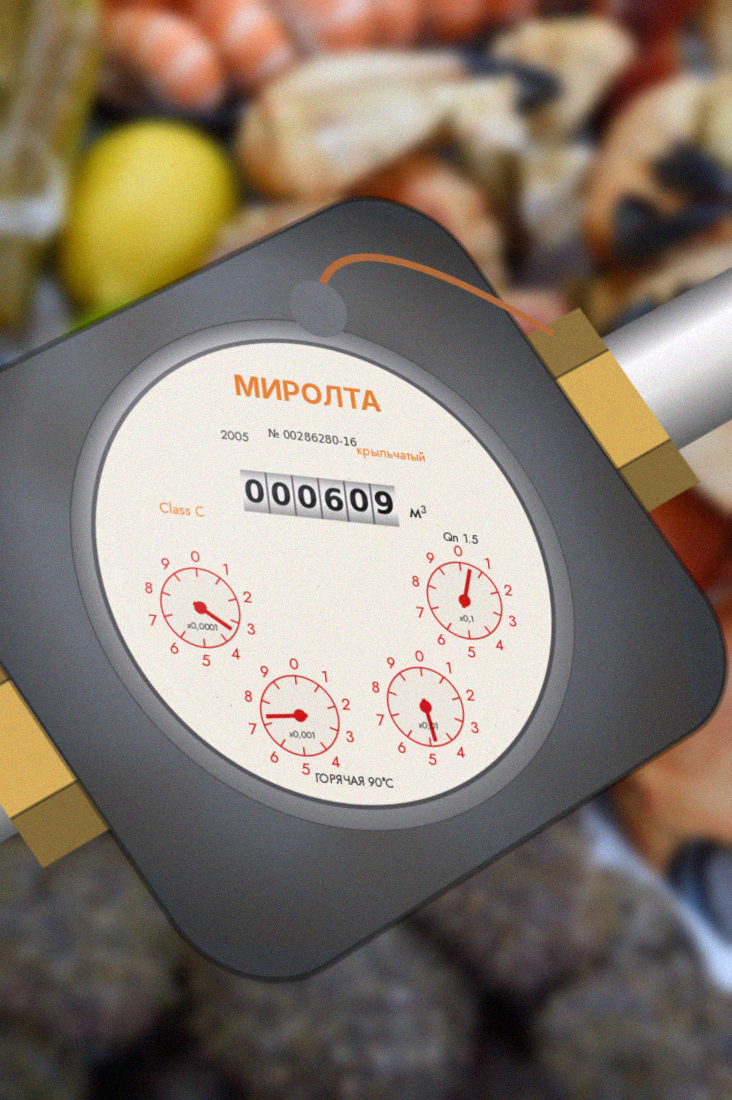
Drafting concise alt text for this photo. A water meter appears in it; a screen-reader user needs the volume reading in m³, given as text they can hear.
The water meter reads 609.0473 m³
